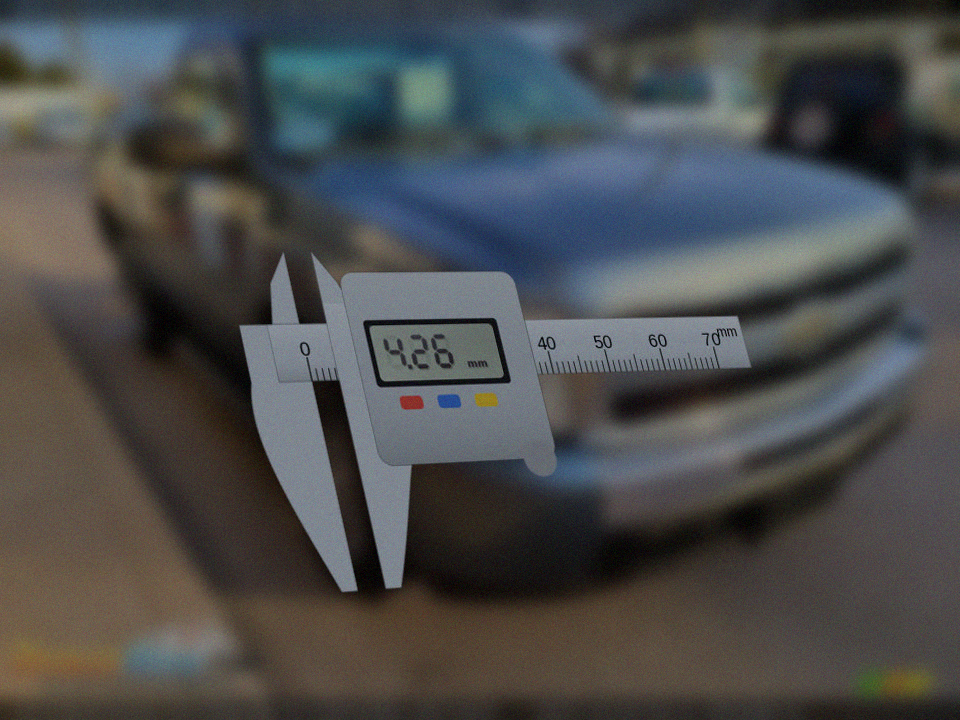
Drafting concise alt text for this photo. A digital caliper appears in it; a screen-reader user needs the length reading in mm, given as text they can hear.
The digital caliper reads 4.26 mm
